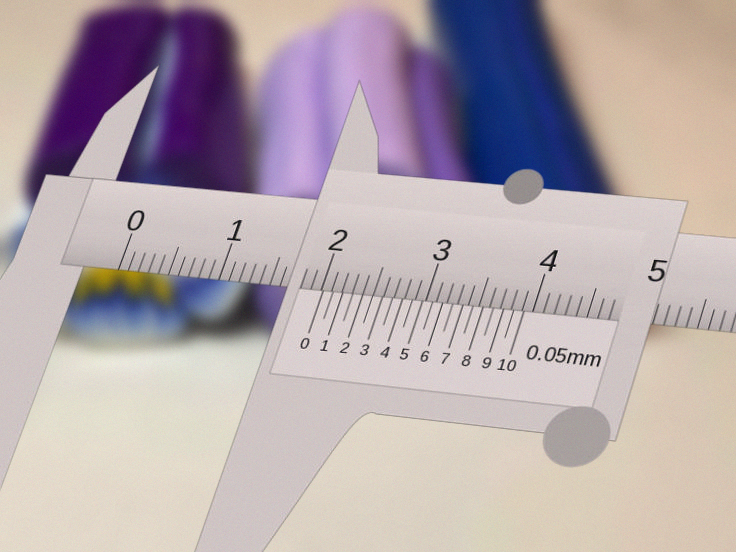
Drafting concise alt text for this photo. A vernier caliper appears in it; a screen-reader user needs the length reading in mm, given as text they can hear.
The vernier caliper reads 20.2 mm
